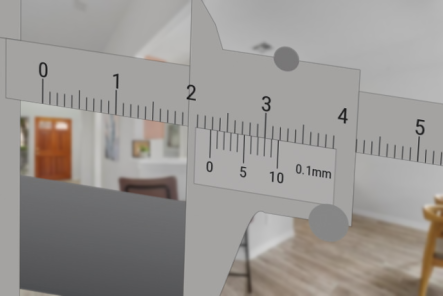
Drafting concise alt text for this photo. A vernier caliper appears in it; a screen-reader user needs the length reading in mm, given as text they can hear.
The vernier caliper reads 22.8 mm
